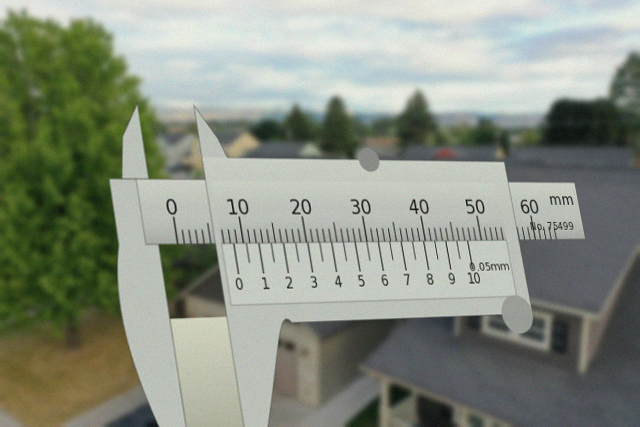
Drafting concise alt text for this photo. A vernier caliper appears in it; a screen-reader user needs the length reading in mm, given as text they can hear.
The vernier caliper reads 8.5 mm
